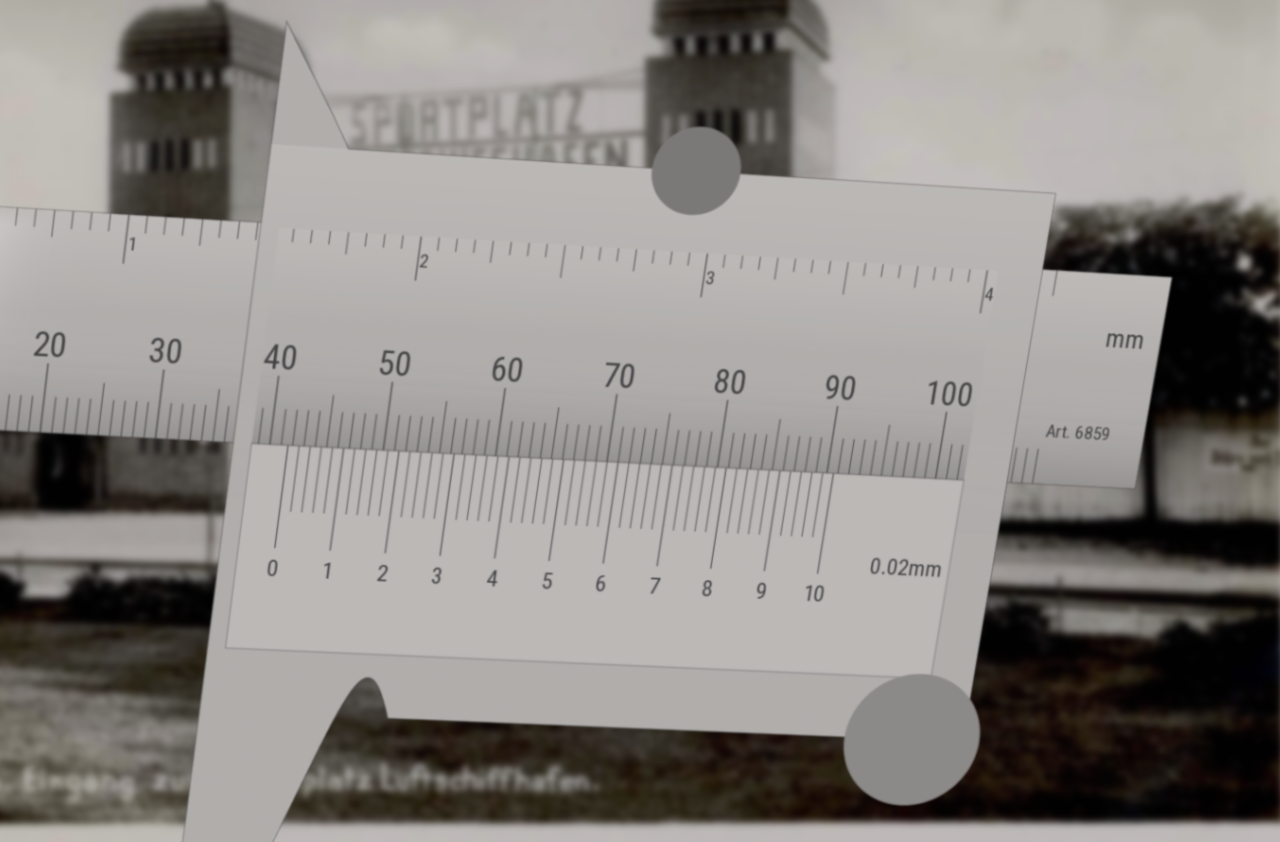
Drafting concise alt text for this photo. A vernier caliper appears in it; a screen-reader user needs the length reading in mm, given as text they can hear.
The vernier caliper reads 41.6 mm
